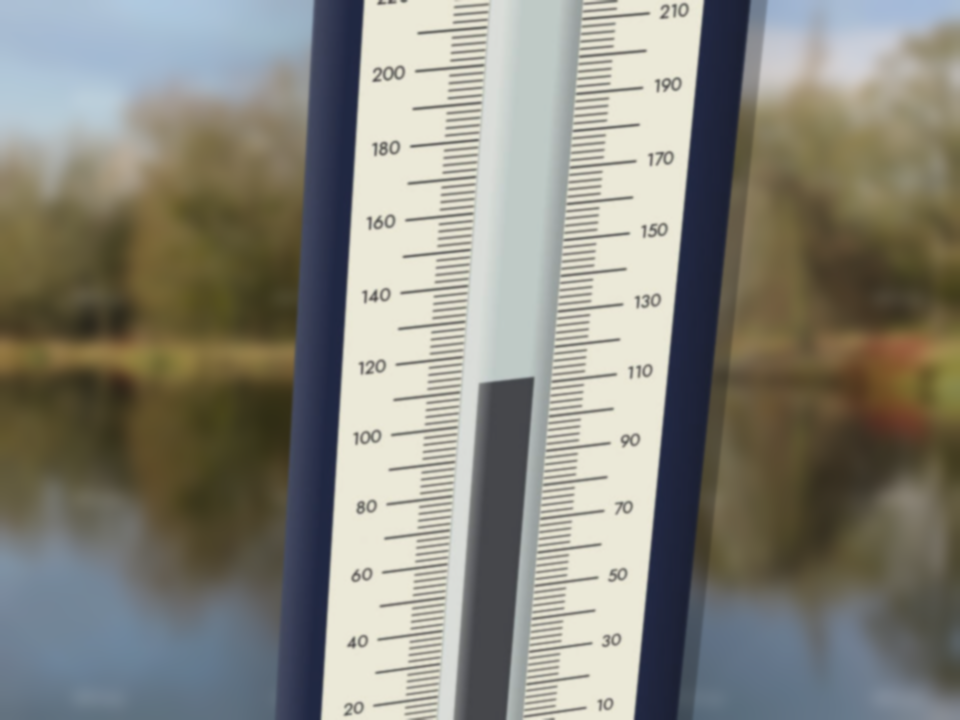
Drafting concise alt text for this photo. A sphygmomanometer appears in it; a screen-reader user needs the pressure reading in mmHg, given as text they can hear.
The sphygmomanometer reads 112 mmHg
